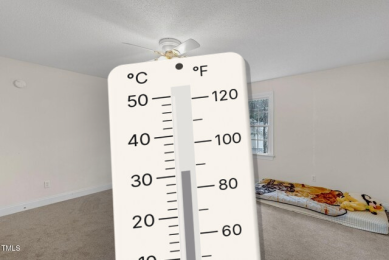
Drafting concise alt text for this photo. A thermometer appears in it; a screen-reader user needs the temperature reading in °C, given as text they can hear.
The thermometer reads 31 °C
